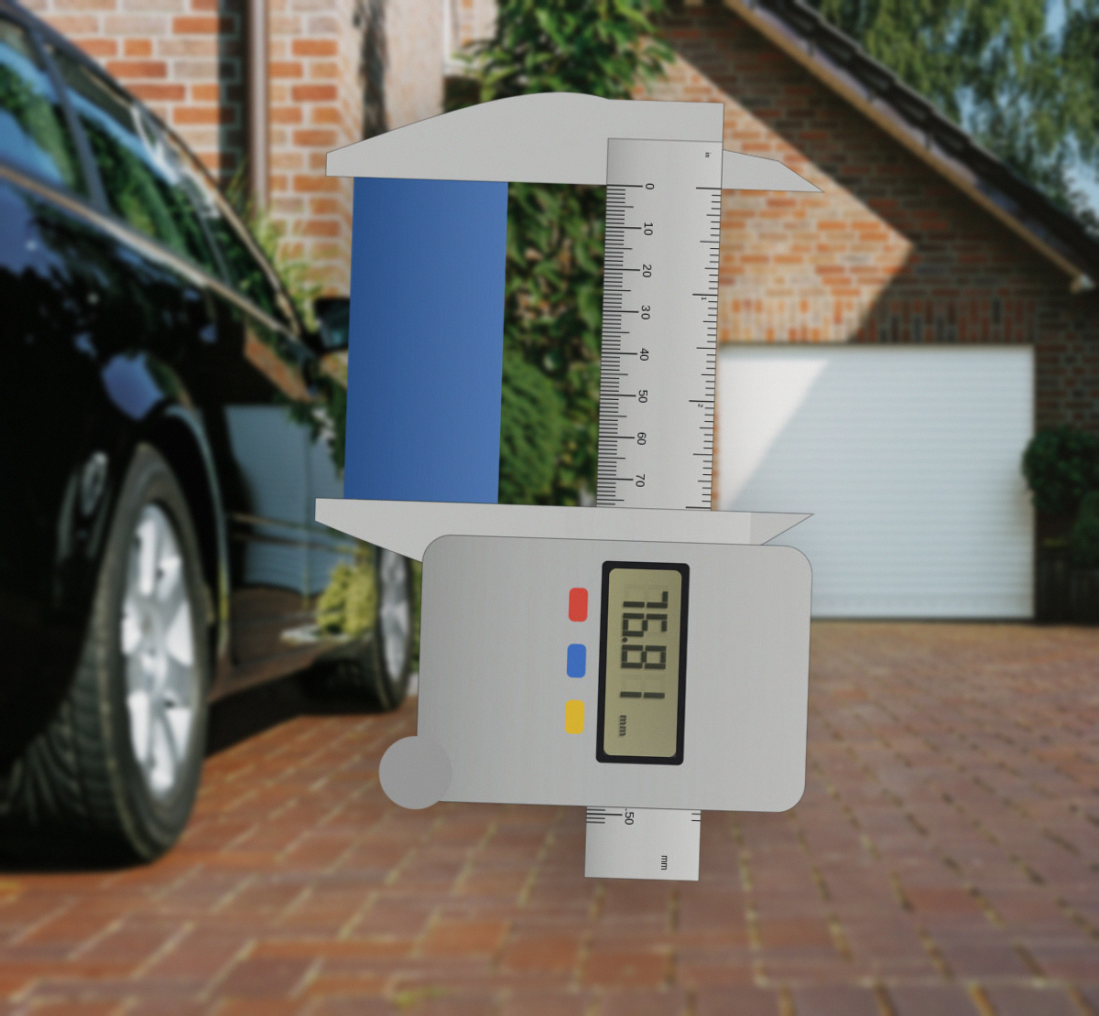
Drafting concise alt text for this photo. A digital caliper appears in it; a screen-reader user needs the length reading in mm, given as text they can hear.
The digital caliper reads 76.81 mm
